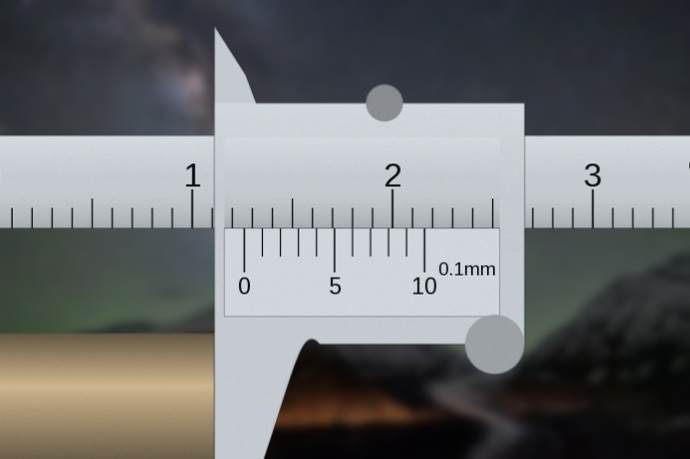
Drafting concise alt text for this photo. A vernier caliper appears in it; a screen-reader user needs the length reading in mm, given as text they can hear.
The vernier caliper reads 12.6 mm
